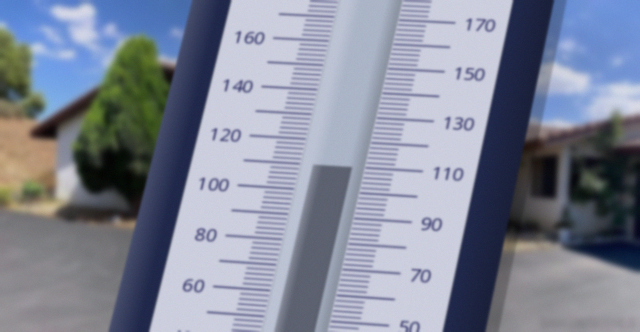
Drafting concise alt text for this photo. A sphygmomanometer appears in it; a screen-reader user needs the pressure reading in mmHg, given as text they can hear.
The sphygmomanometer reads 110 mmHg
